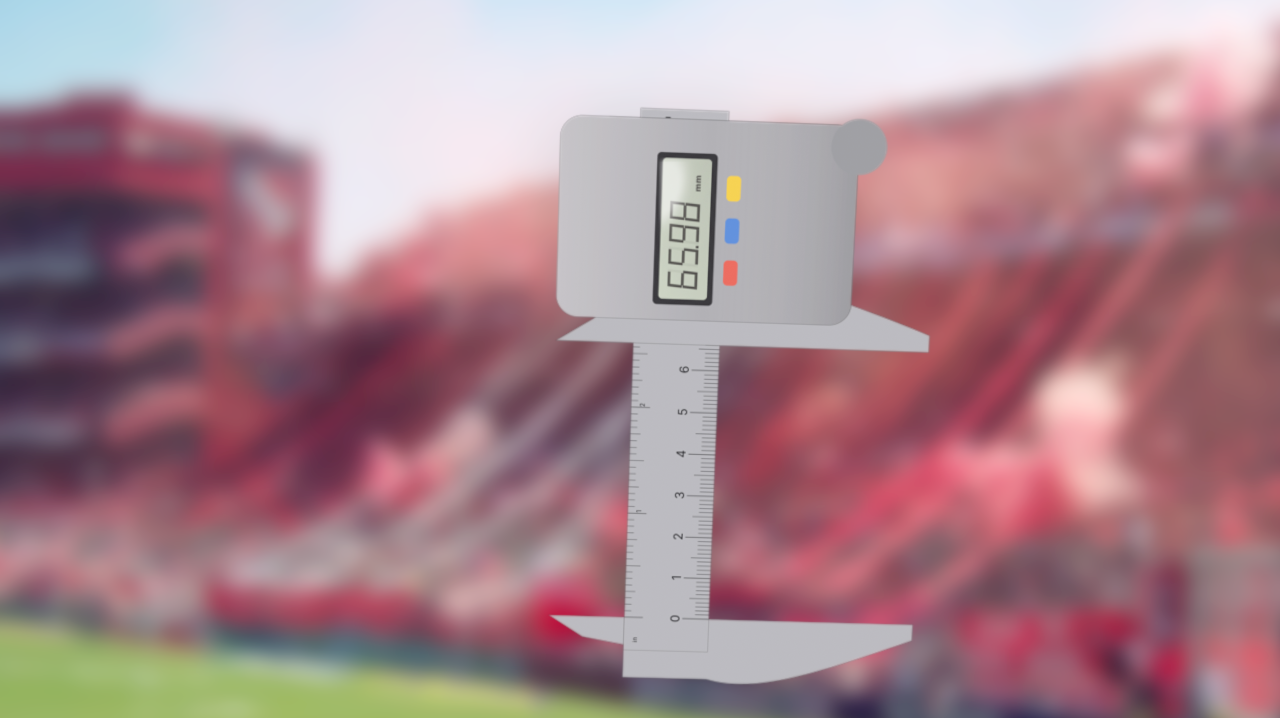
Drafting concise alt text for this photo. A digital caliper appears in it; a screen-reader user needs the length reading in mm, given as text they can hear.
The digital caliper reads 65.98 mm
